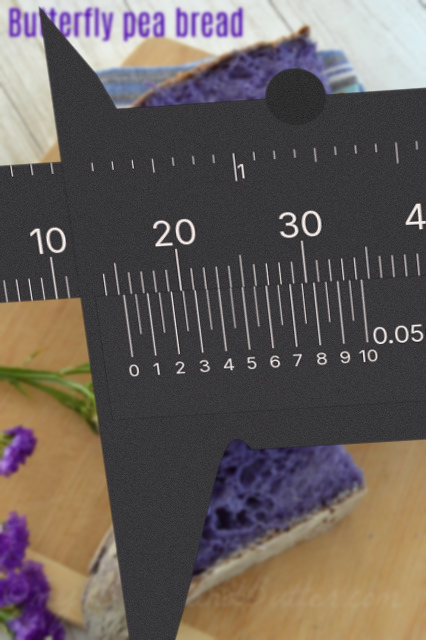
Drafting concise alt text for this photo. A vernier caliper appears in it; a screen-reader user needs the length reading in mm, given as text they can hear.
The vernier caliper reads 15.4 mm
